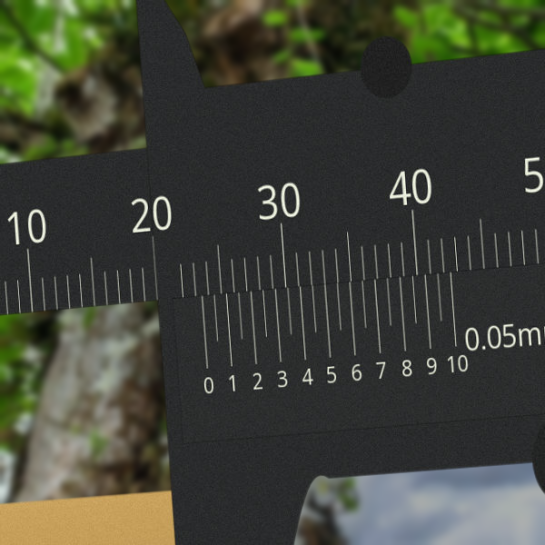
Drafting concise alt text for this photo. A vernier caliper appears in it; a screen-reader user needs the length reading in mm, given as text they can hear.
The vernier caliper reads 23.5 mm
